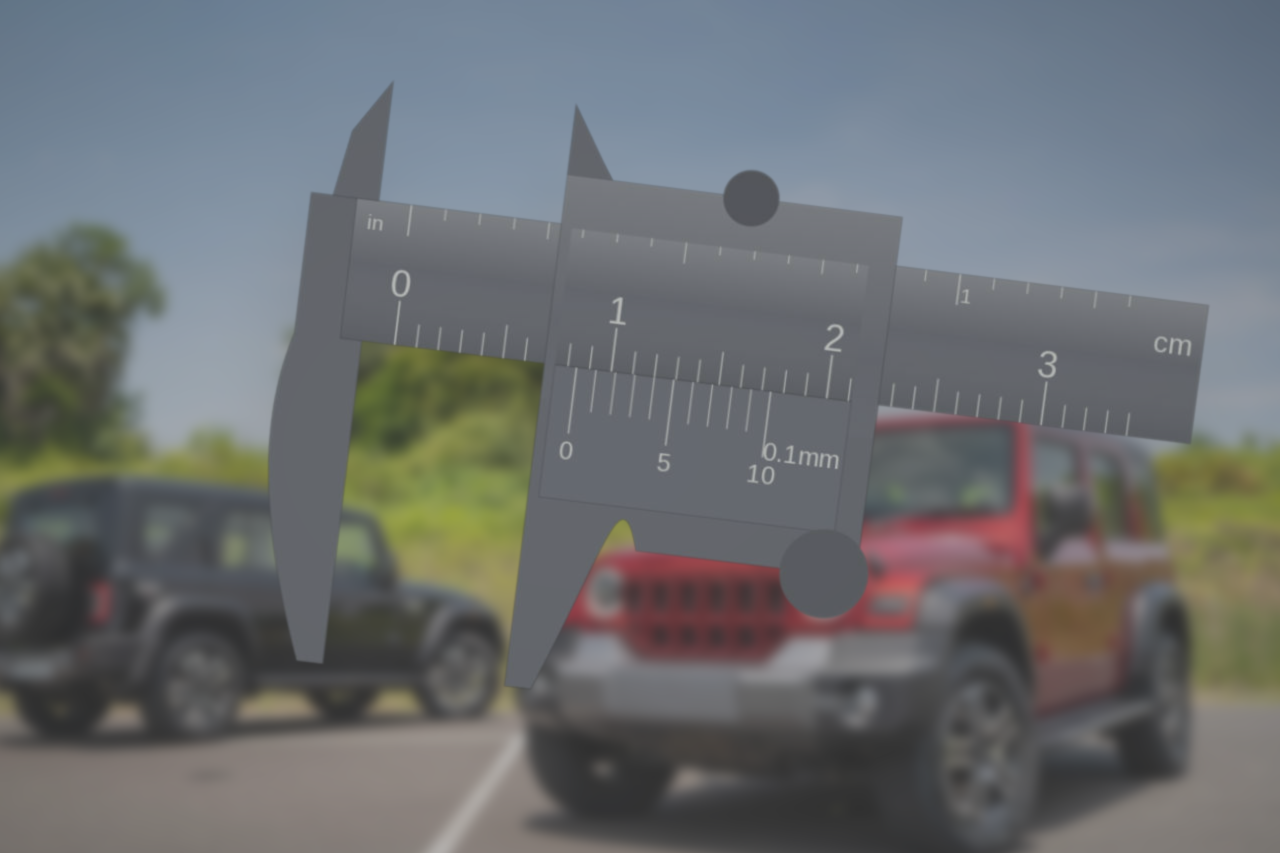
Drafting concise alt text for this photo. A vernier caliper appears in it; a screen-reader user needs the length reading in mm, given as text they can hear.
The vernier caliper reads 8.4 mm
